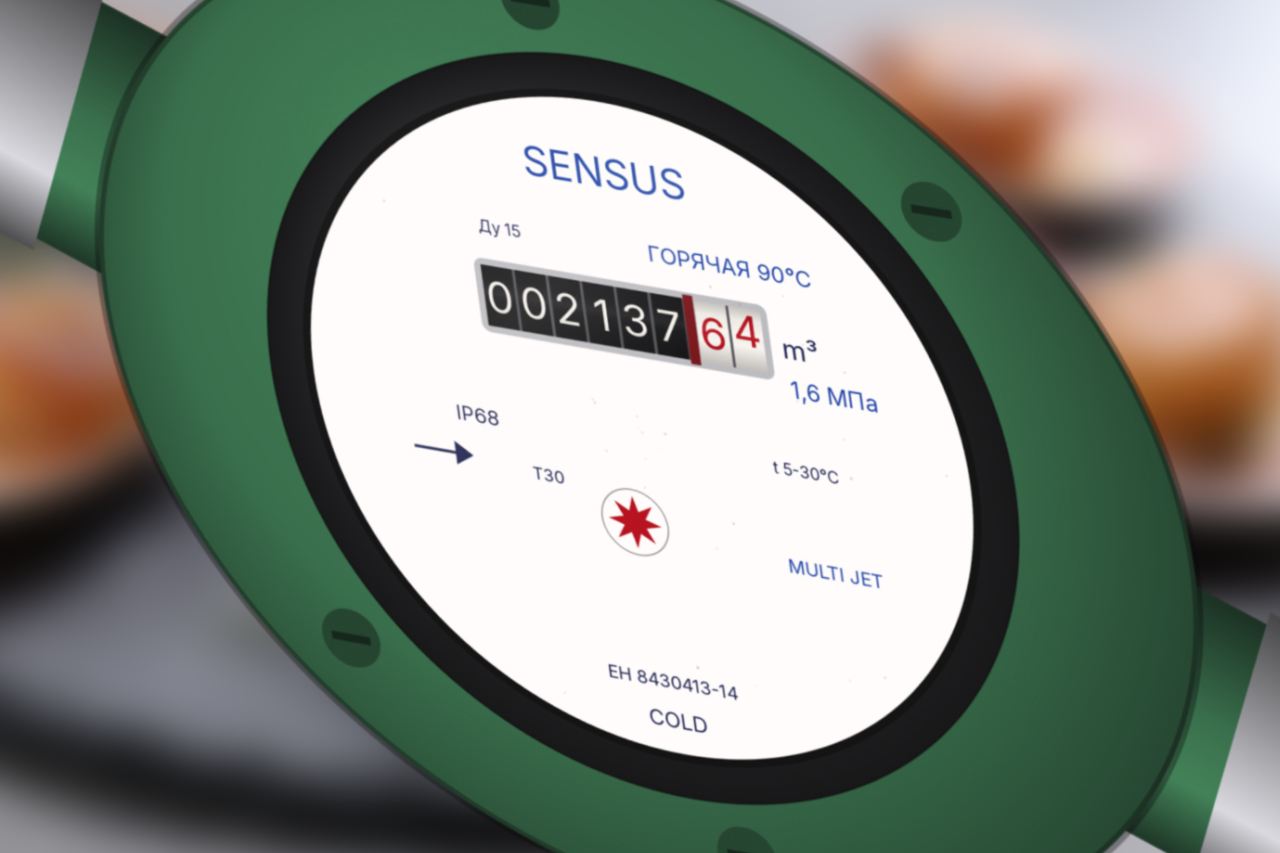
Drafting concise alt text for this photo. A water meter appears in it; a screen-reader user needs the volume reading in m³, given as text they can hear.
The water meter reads 2137.64 m³
